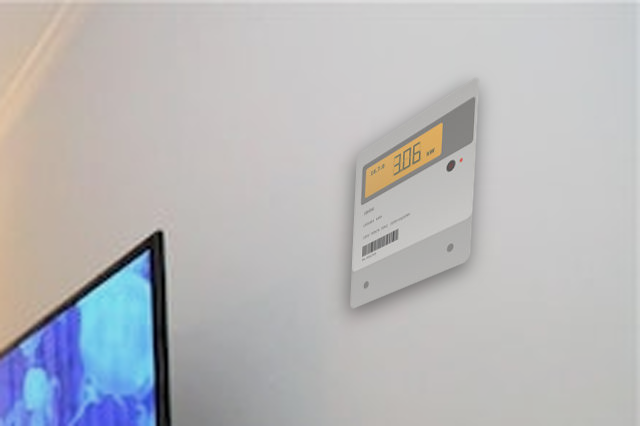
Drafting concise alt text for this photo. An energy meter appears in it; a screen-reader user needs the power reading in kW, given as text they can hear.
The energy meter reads 3.06 kW
